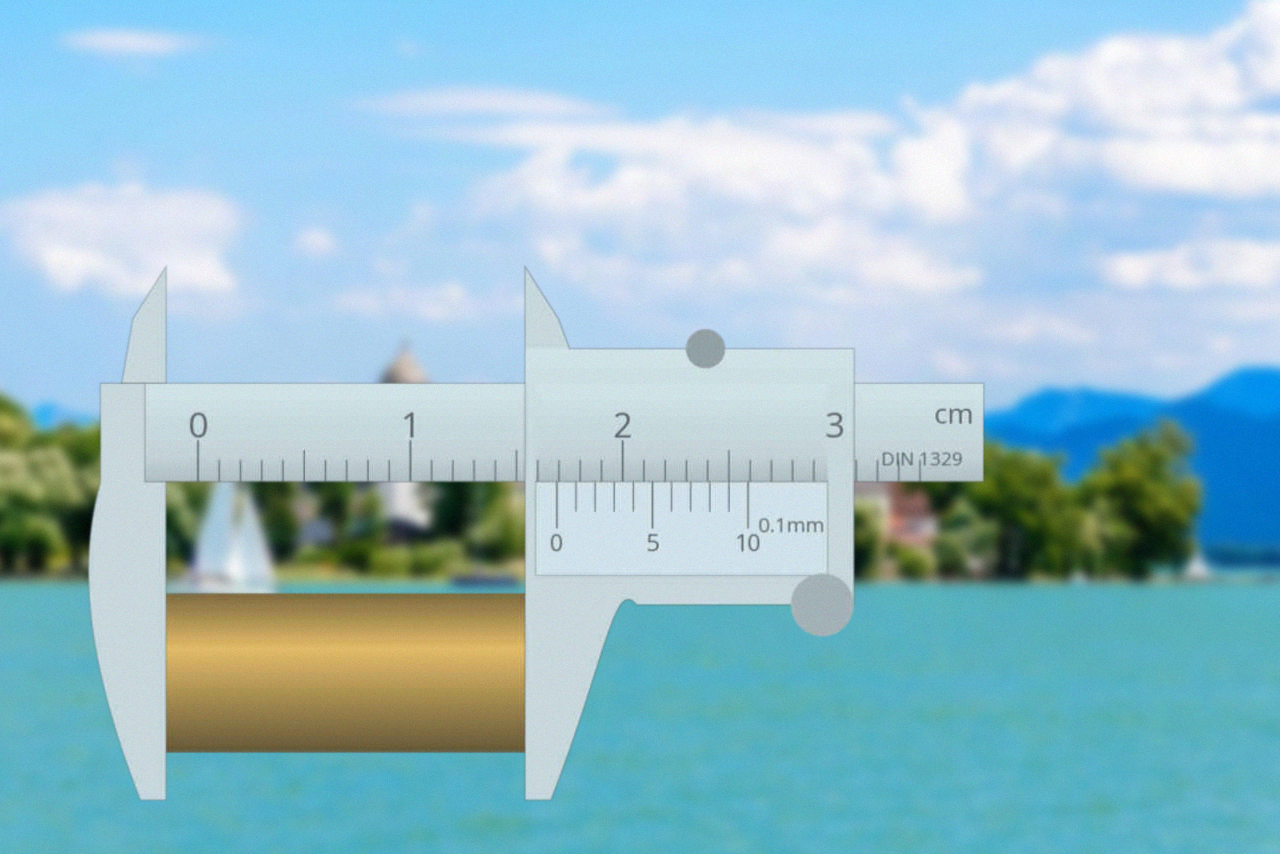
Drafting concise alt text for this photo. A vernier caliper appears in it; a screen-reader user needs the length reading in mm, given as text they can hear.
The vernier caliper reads 16.9 mm
